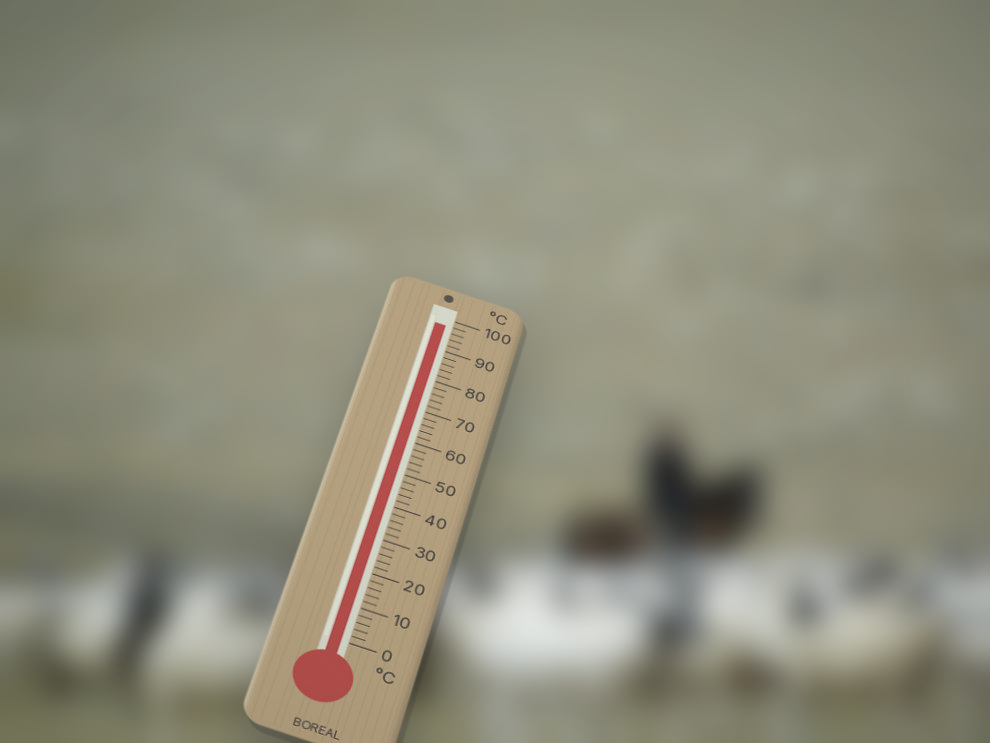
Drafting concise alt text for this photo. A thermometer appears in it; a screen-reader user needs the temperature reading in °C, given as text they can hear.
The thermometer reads 98 °C
